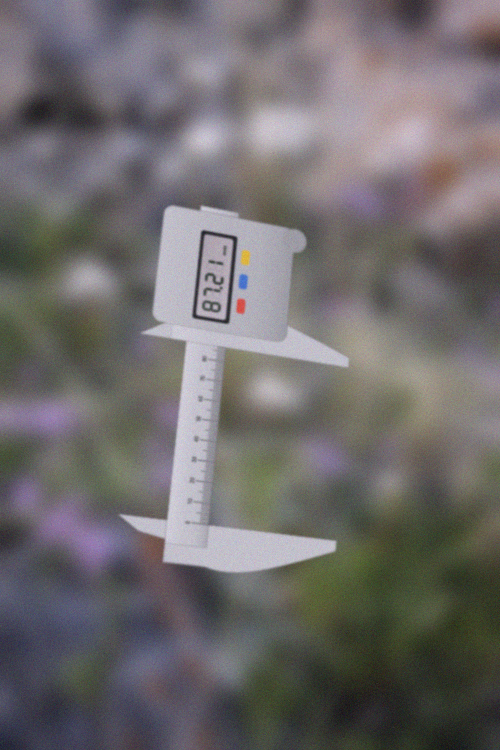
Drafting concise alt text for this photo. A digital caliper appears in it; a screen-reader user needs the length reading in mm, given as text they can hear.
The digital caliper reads 87.21 mm
